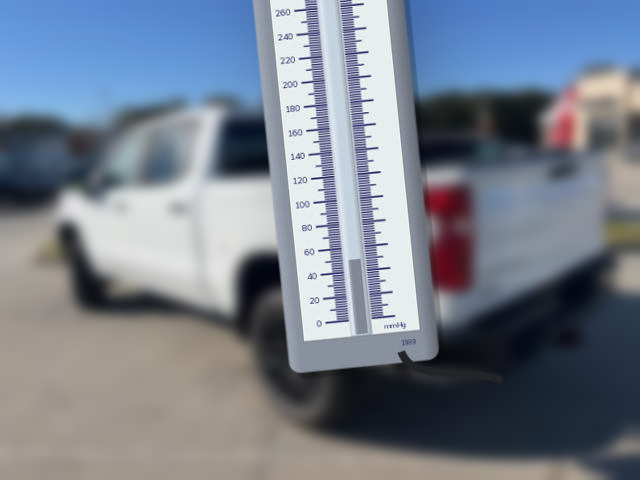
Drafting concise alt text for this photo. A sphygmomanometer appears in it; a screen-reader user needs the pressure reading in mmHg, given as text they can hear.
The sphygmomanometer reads 50 mmHg
